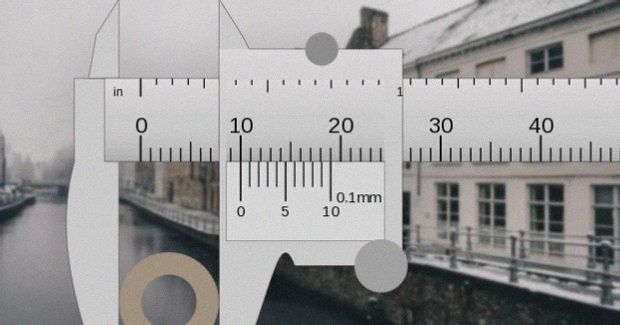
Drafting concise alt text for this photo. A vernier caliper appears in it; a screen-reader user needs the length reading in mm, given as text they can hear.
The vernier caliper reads 10.0 mm
